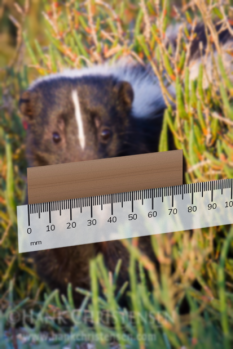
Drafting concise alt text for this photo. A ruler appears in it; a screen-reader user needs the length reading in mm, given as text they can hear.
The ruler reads 75 mm
